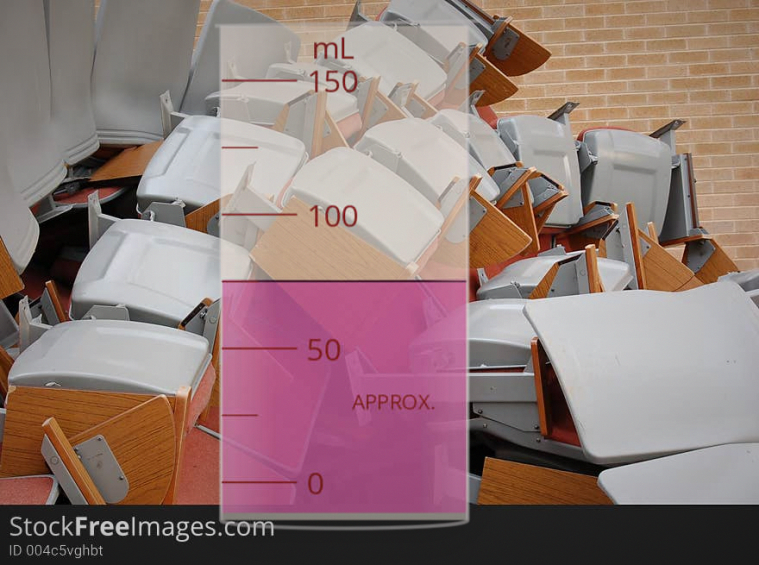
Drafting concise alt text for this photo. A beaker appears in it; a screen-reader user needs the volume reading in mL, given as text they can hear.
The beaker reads 75 mL
